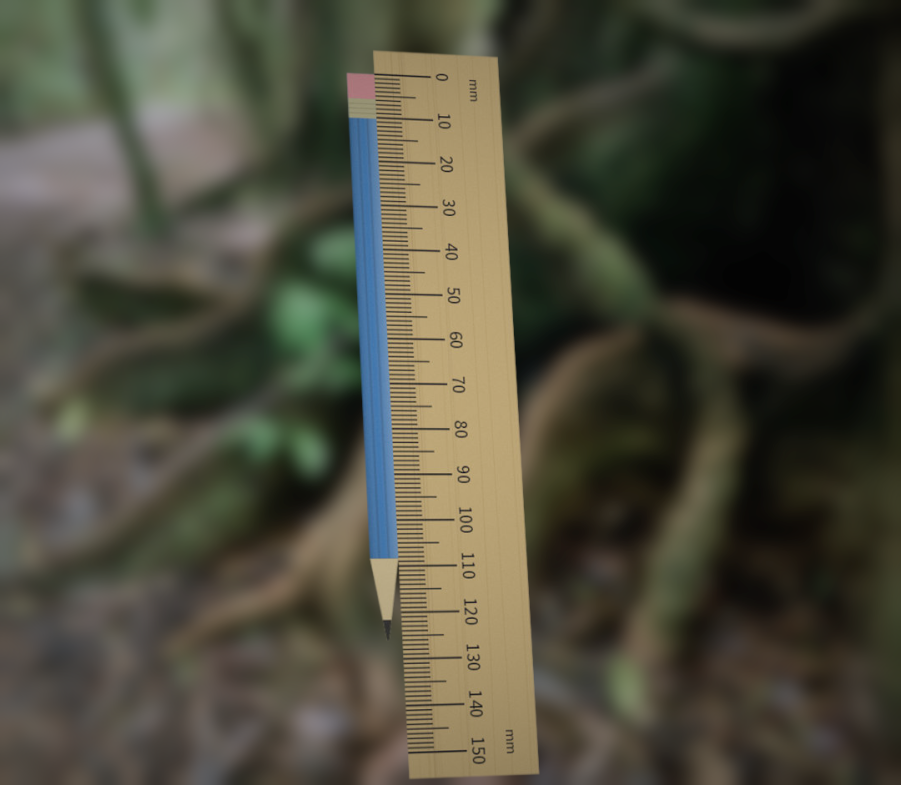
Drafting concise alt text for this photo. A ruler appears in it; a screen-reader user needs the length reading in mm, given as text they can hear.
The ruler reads 126 mm
